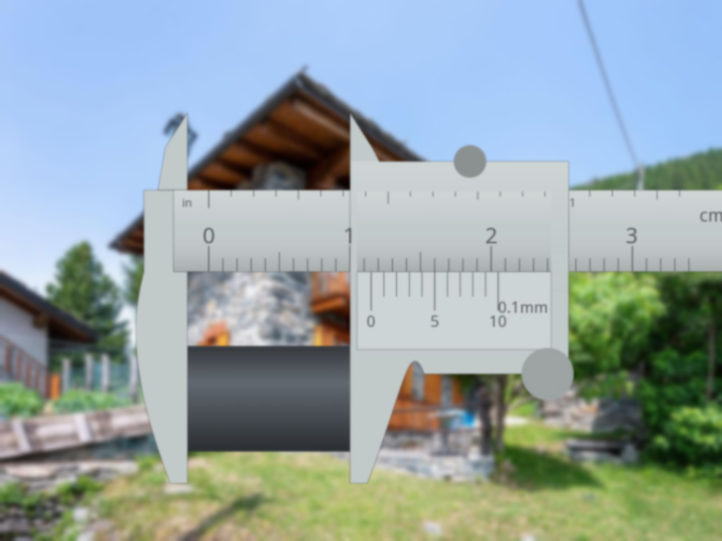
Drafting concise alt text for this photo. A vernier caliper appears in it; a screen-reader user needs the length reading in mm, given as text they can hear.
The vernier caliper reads 11.5 mm
